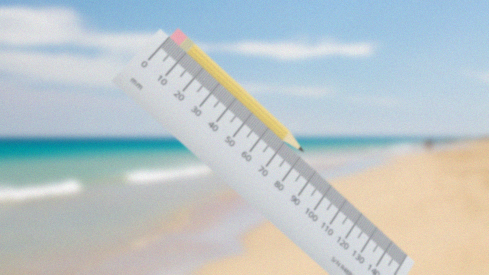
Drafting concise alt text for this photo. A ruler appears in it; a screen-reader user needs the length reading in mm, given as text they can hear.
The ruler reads 80 mm
